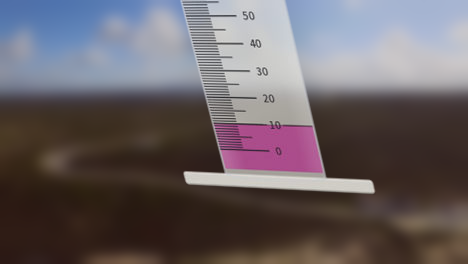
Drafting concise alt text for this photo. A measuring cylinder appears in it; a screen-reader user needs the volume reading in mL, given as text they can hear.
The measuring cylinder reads 10 mL
